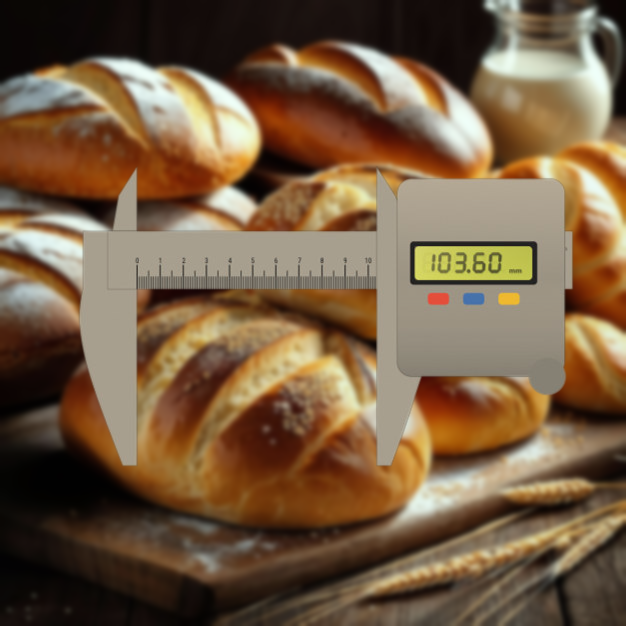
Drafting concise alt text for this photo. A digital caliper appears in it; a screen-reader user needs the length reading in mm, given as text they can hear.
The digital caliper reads 103.60 mm
